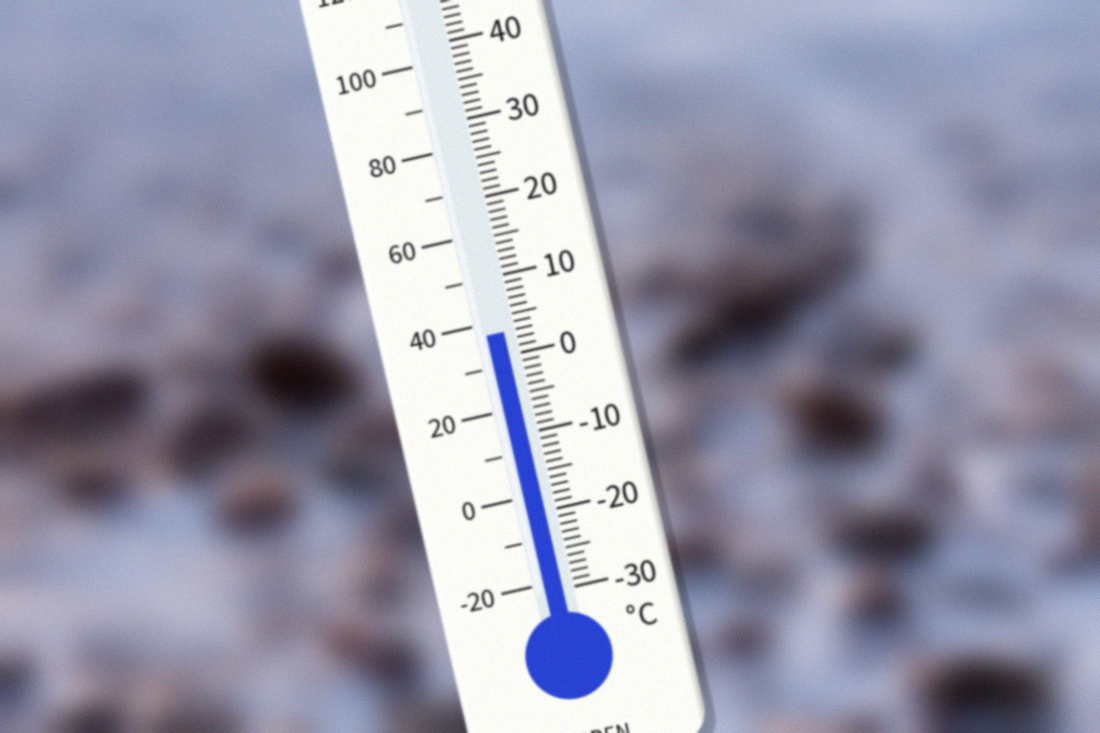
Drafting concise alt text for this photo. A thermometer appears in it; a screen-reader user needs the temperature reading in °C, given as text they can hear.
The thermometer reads 3 °C
